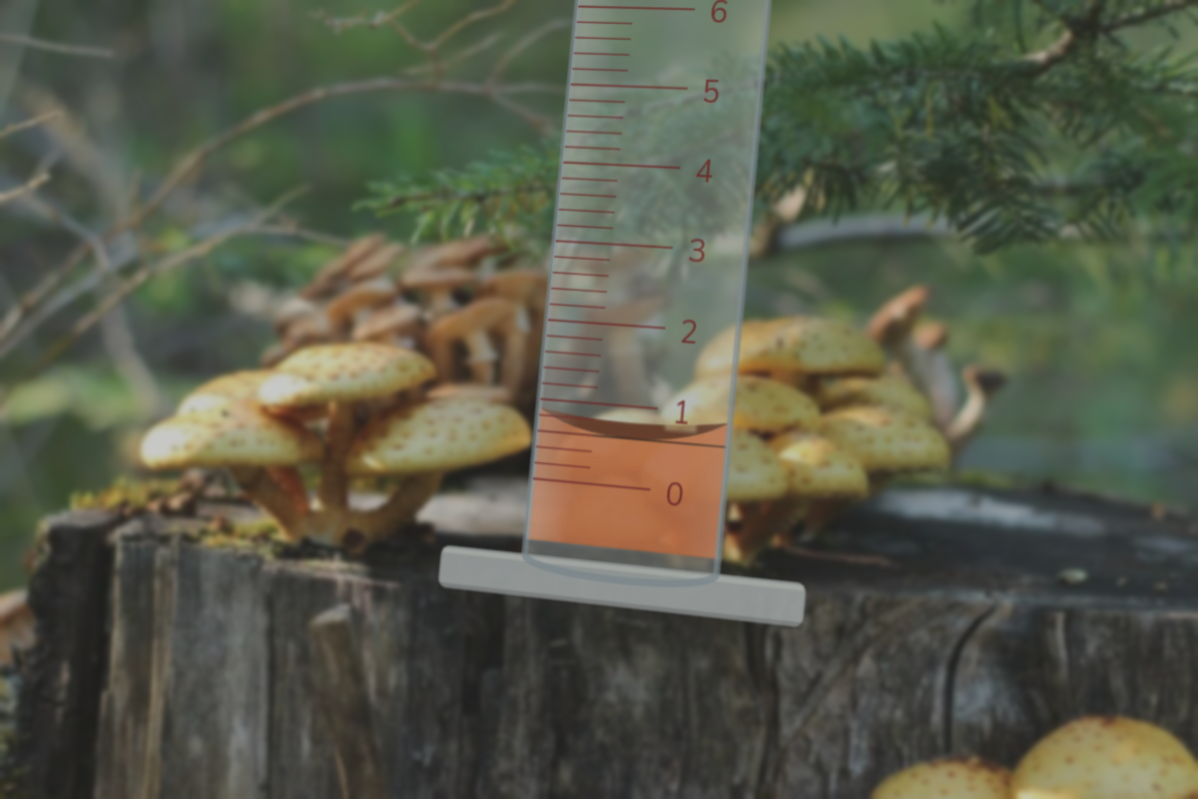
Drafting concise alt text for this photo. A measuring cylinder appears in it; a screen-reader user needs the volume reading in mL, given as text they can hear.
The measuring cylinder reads 0.6 mL
